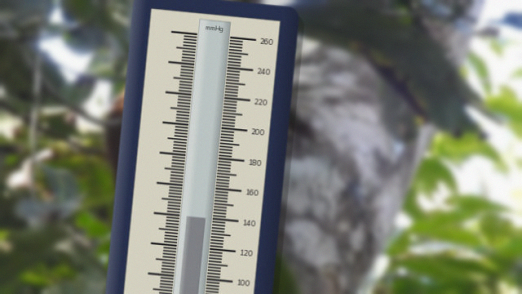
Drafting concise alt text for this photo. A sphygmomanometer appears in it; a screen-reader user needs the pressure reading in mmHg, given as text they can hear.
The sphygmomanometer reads 140 mmHg
